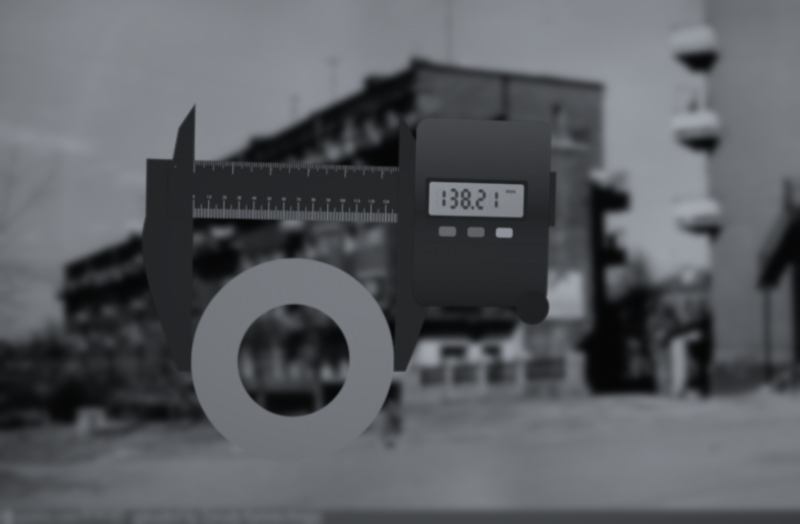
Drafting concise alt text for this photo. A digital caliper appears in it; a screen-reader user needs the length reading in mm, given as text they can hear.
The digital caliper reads 138.21 mm
